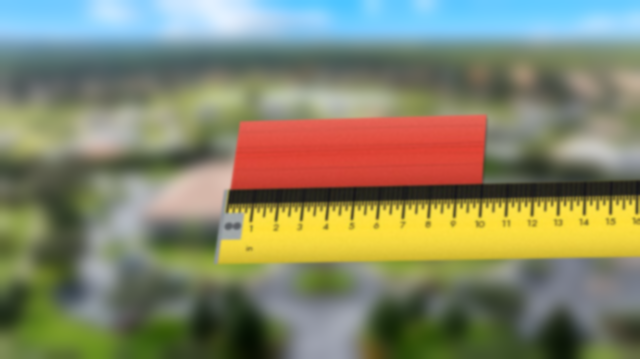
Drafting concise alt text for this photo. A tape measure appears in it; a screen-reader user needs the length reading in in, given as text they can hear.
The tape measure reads 10 in
